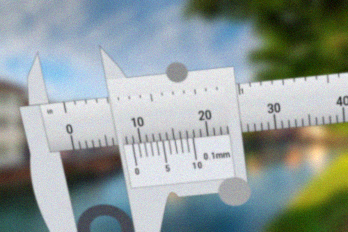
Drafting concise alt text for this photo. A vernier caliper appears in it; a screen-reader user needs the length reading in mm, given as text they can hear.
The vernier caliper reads 8.8 mm
